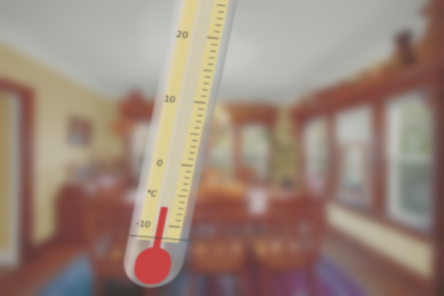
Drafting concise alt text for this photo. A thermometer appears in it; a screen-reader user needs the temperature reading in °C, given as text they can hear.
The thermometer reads -7 °C
